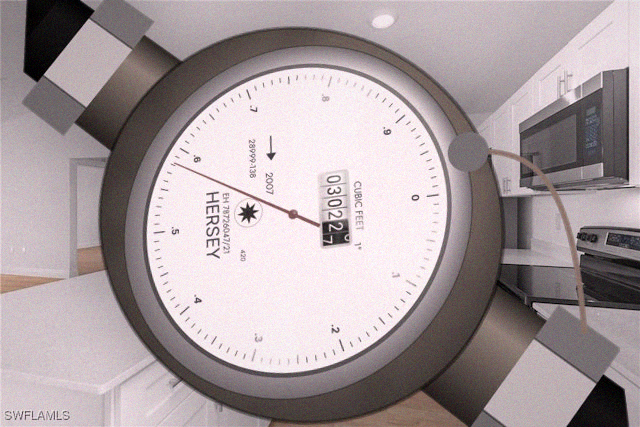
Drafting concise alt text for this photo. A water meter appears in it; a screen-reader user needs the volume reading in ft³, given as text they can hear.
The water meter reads 30226.58 ft³
